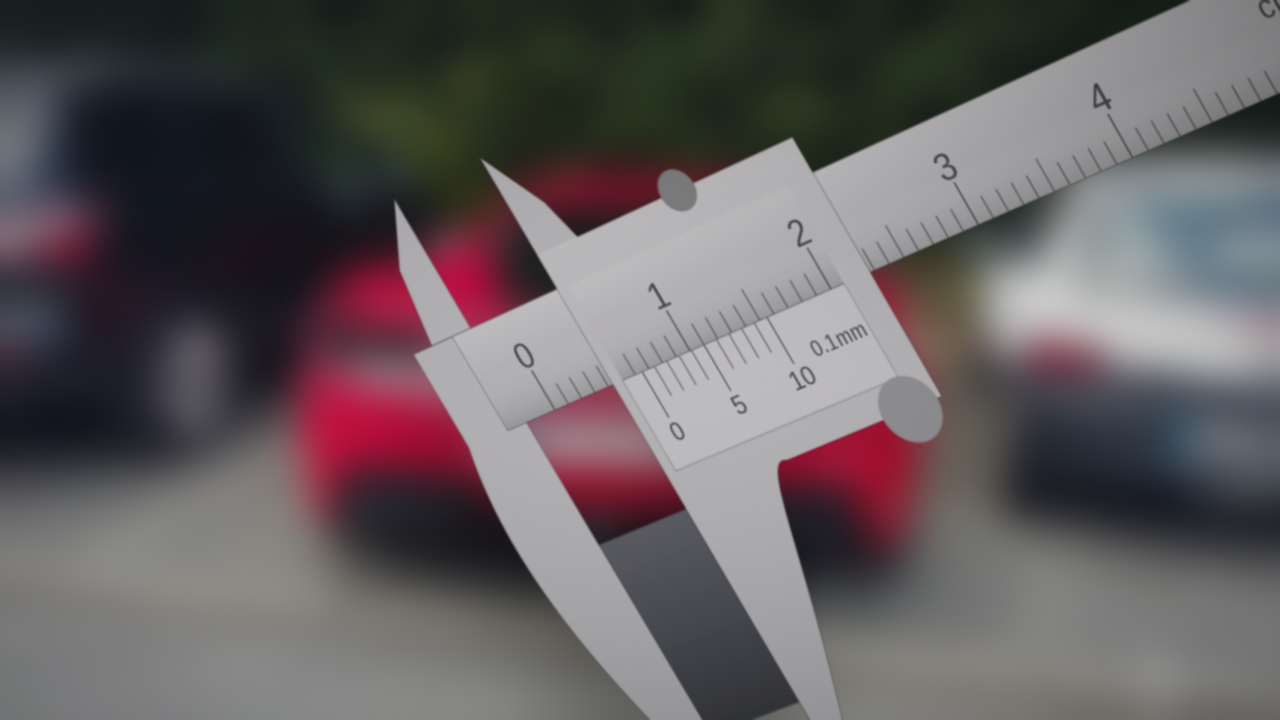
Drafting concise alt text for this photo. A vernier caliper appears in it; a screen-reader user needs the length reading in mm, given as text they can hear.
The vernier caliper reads 6.5 mm
